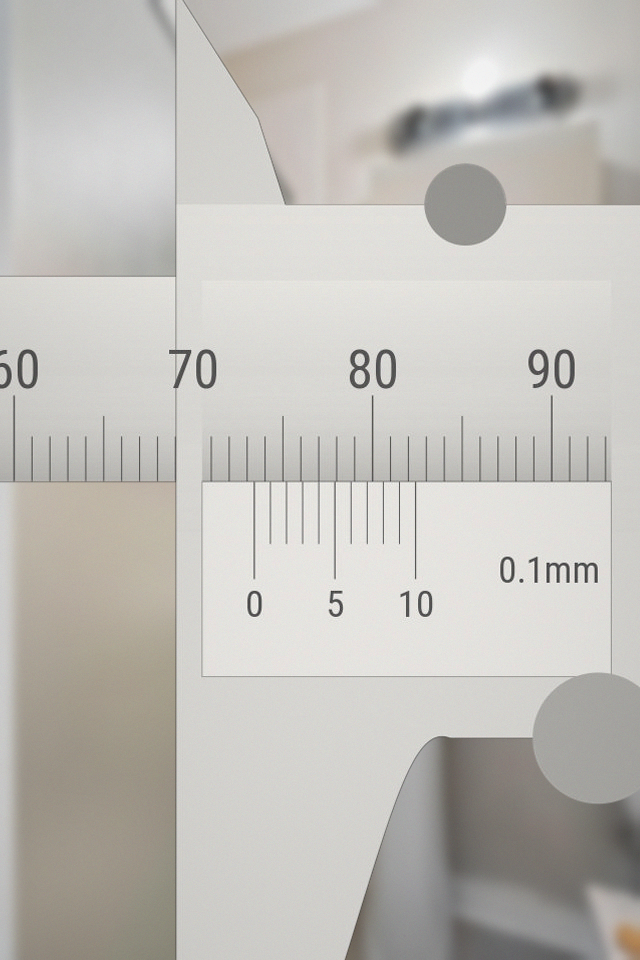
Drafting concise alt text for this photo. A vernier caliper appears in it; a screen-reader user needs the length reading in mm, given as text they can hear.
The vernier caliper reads 73.4 mm
